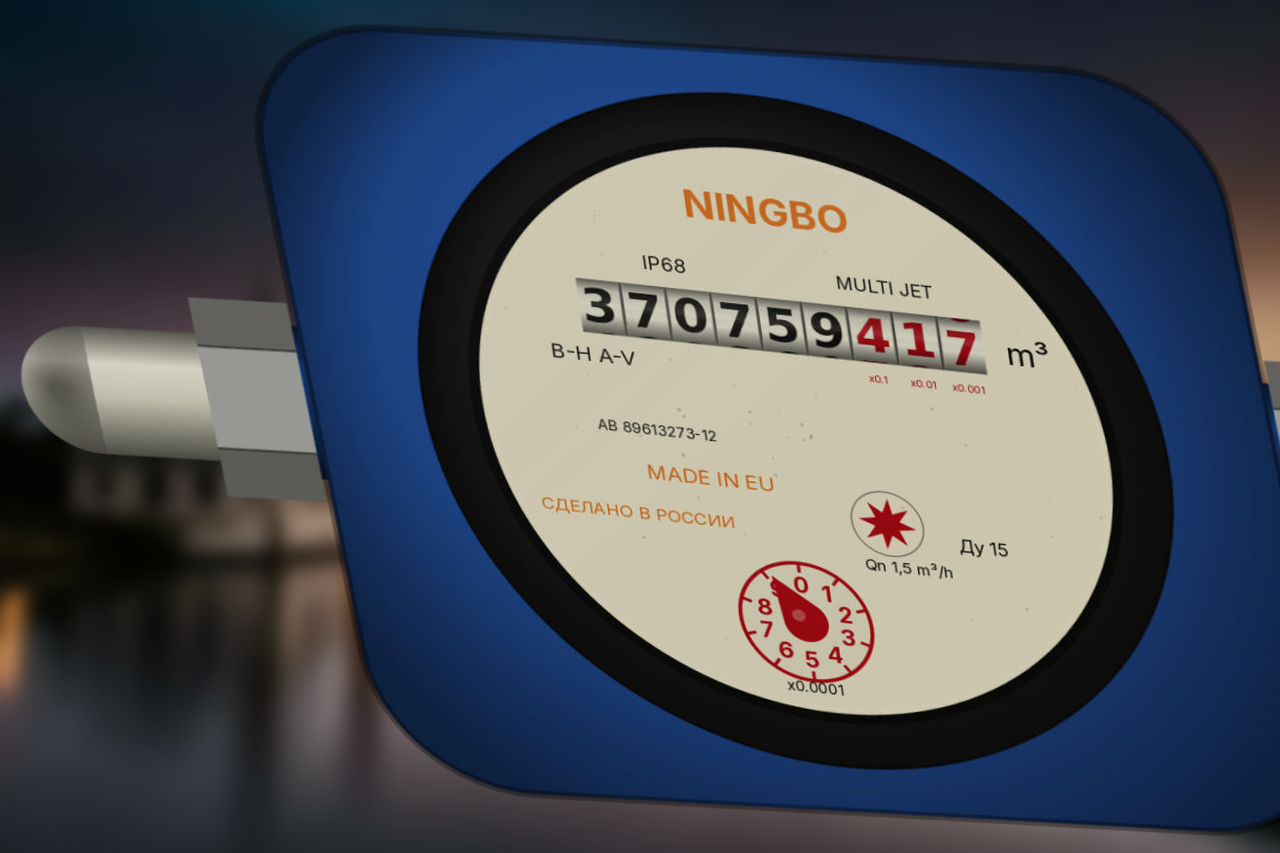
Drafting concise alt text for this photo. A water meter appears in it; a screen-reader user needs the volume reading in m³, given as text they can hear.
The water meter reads 370759.4169 m³
